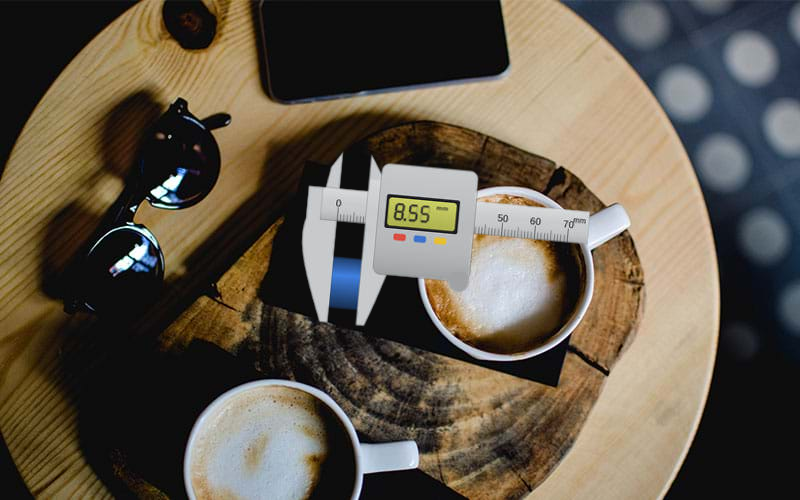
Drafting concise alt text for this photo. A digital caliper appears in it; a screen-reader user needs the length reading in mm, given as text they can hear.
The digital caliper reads 8.55 mm
